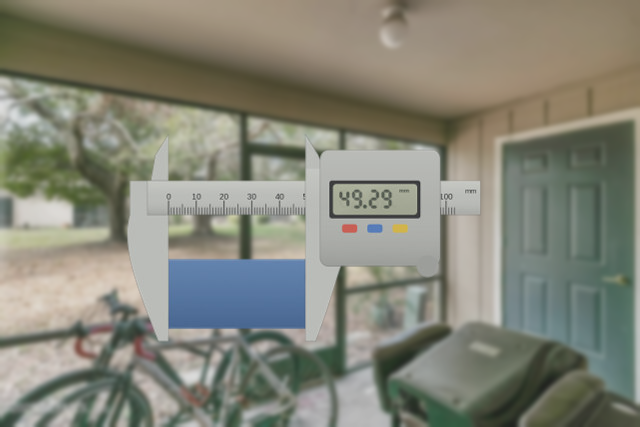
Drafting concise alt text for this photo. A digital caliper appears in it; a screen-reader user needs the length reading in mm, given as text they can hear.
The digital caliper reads 49.29 mm
